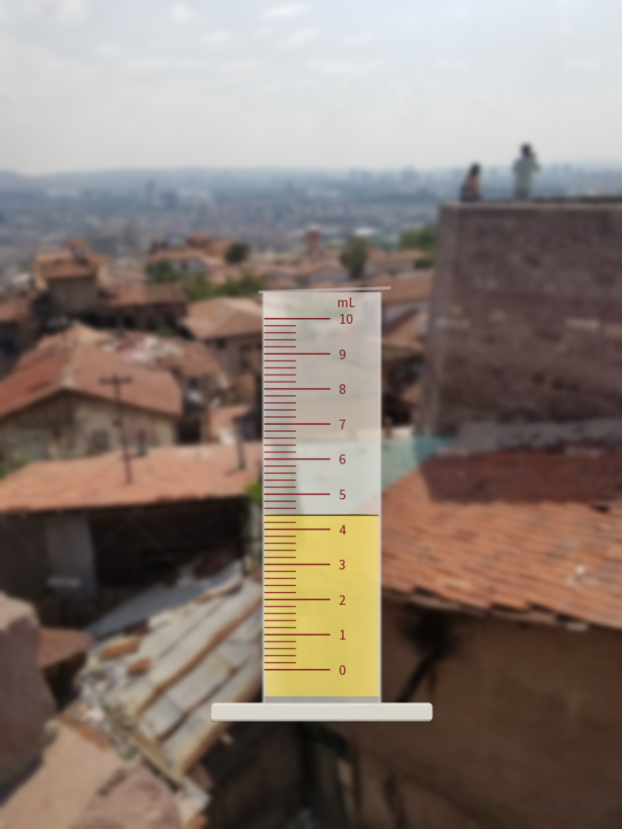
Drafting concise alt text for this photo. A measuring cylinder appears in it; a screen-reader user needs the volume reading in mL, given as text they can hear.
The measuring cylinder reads 4.4 mL
